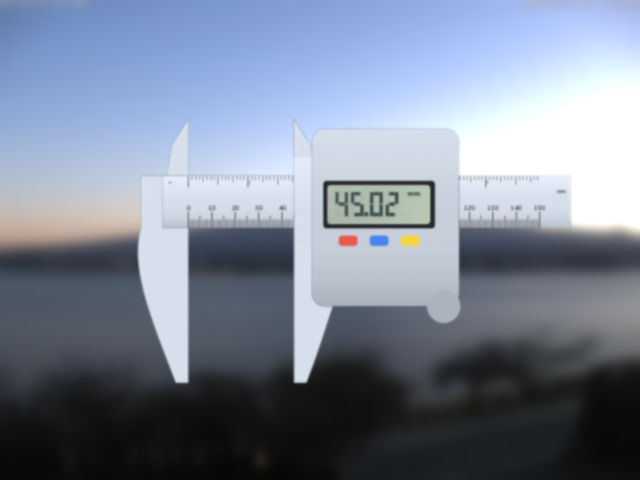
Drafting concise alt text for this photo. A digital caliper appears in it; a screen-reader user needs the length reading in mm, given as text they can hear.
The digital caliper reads 45.02 mm
